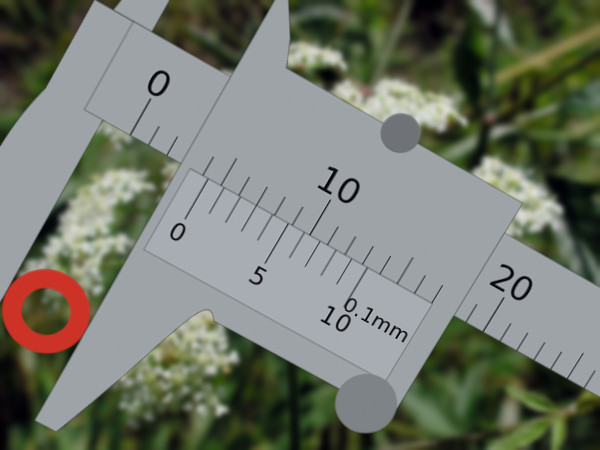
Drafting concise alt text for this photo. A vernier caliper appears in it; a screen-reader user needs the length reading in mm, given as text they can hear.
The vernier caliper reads 4.3 mm
